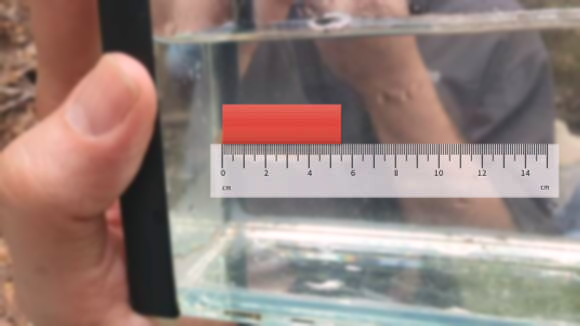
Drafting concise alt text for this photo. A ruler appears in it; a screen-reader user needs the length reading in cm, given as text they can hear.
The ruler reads 5.5 cm
